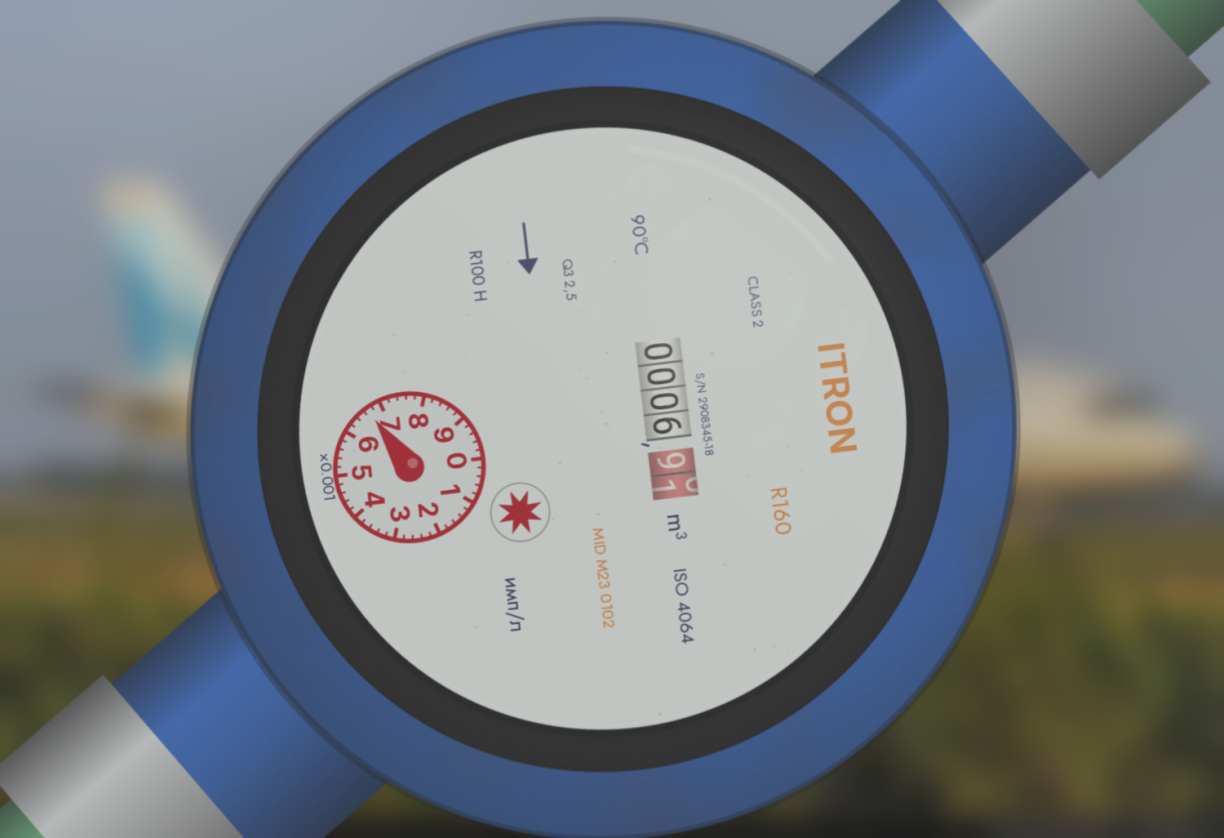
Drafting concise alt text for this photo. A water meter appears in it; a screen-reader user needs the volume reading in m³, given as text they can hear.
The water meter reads 6.906 m³
